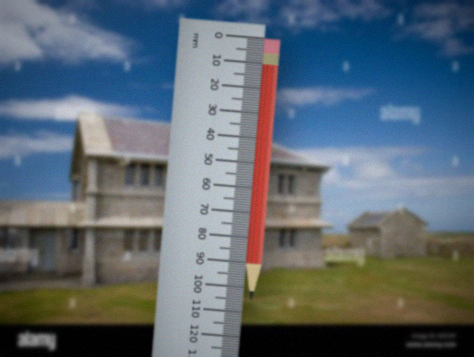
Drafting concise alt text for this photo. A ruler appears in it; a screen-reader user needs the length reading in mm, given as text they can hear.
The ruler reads 105 mm
